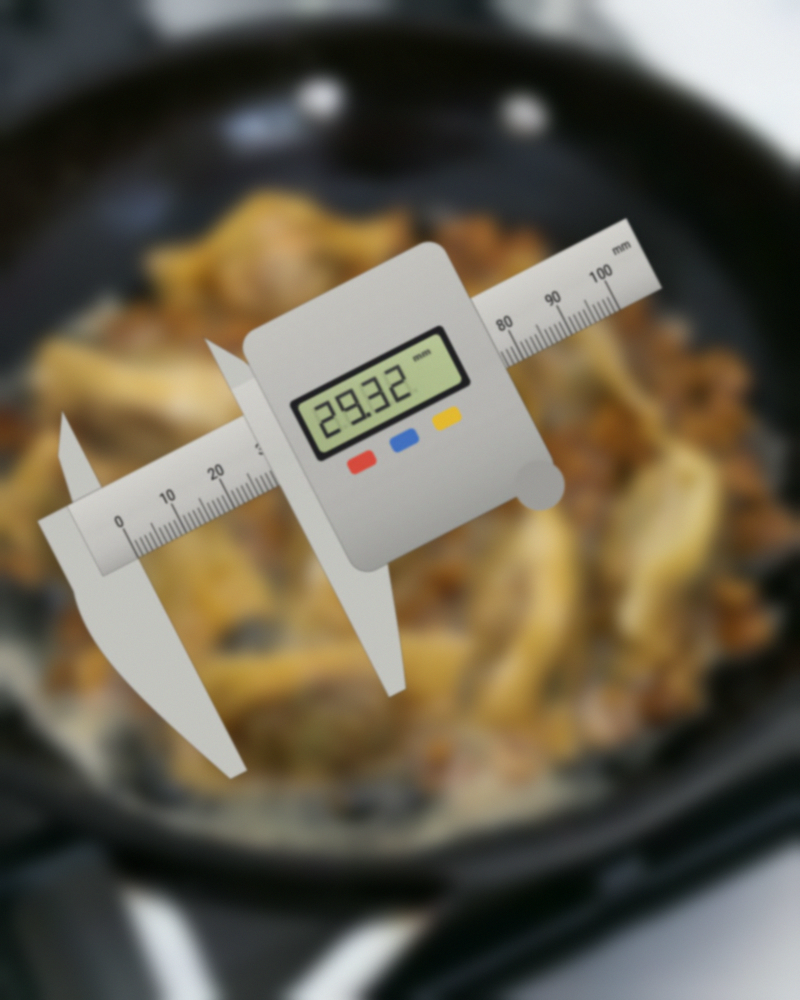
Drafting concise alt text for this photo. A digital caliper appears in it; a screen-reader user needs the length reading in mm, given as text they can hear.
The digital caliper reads 29.32 mm
